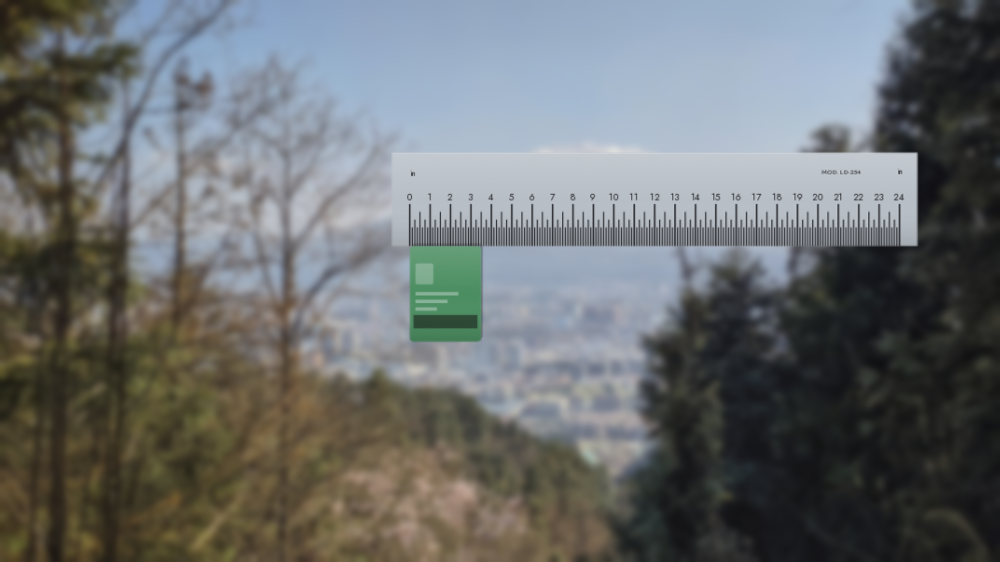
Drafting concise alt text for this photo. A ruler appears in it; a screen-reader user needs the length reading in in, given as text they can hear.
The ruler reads 3.5 in
